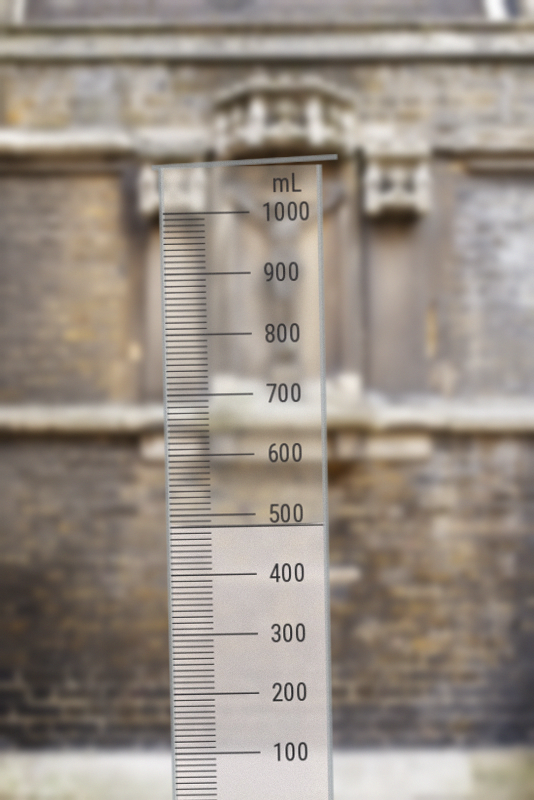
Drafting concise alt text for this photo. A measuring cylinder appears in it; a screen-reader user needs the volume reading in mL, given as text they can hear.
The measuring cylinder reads 480 mL
